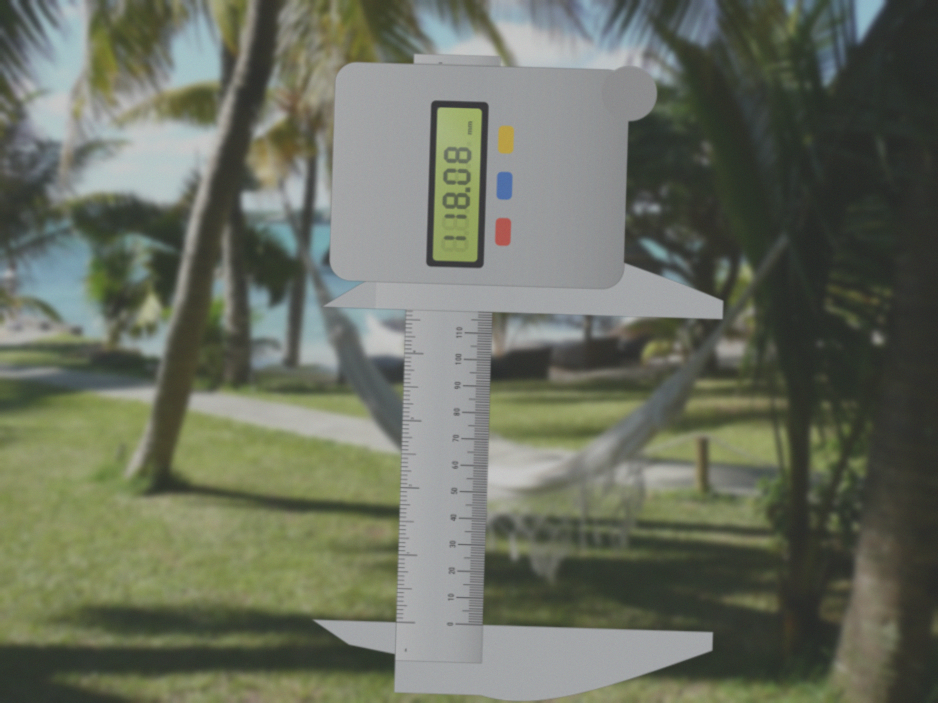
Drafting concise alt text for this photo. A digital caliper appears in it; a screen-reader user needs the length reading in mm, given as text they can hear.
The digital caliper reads 118.08 mm
